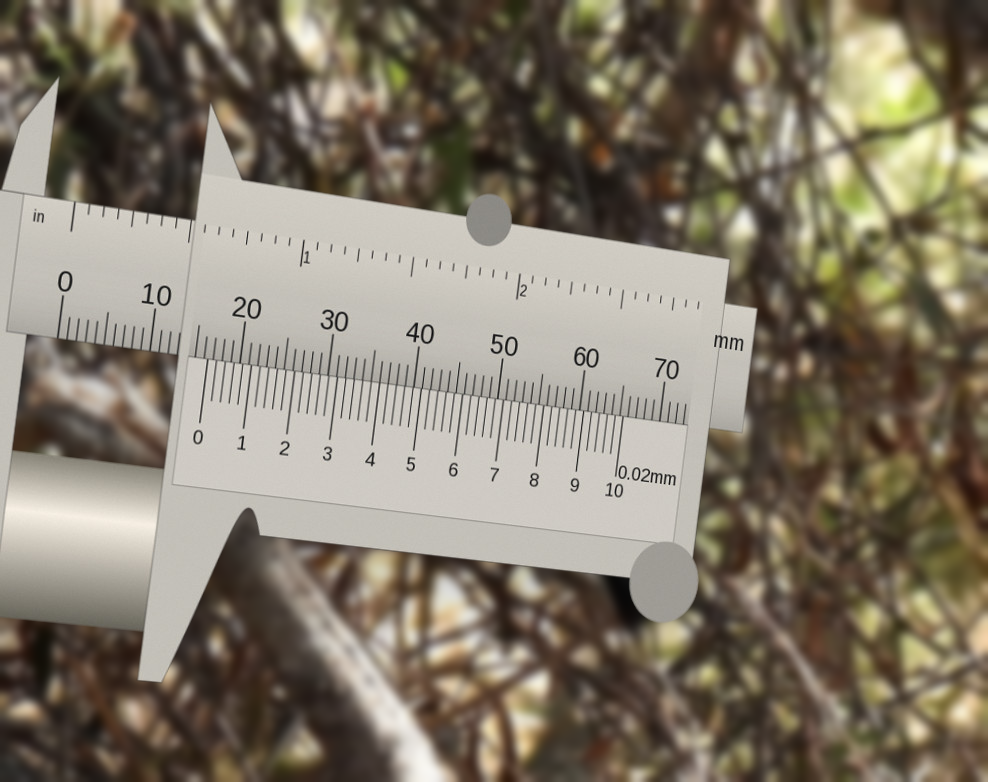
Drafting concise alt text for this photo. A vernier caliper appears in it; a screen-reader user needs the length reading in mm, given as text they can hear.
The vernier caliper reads 16.4 mm
